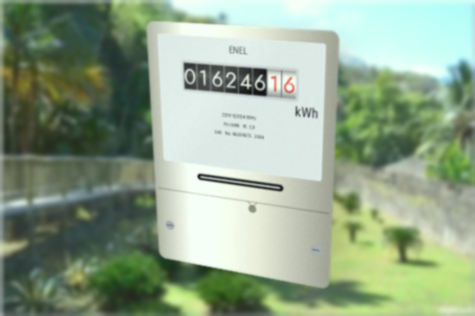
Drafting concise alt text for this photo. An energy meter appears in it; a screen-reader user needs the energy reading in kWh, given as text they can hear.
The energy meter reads 16246.16 kWh
